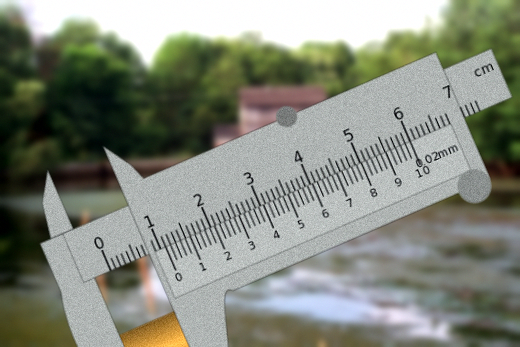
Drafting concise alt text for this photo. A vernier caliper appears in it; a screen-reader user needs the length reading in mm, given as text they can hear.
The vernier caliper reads 11.0 mm
